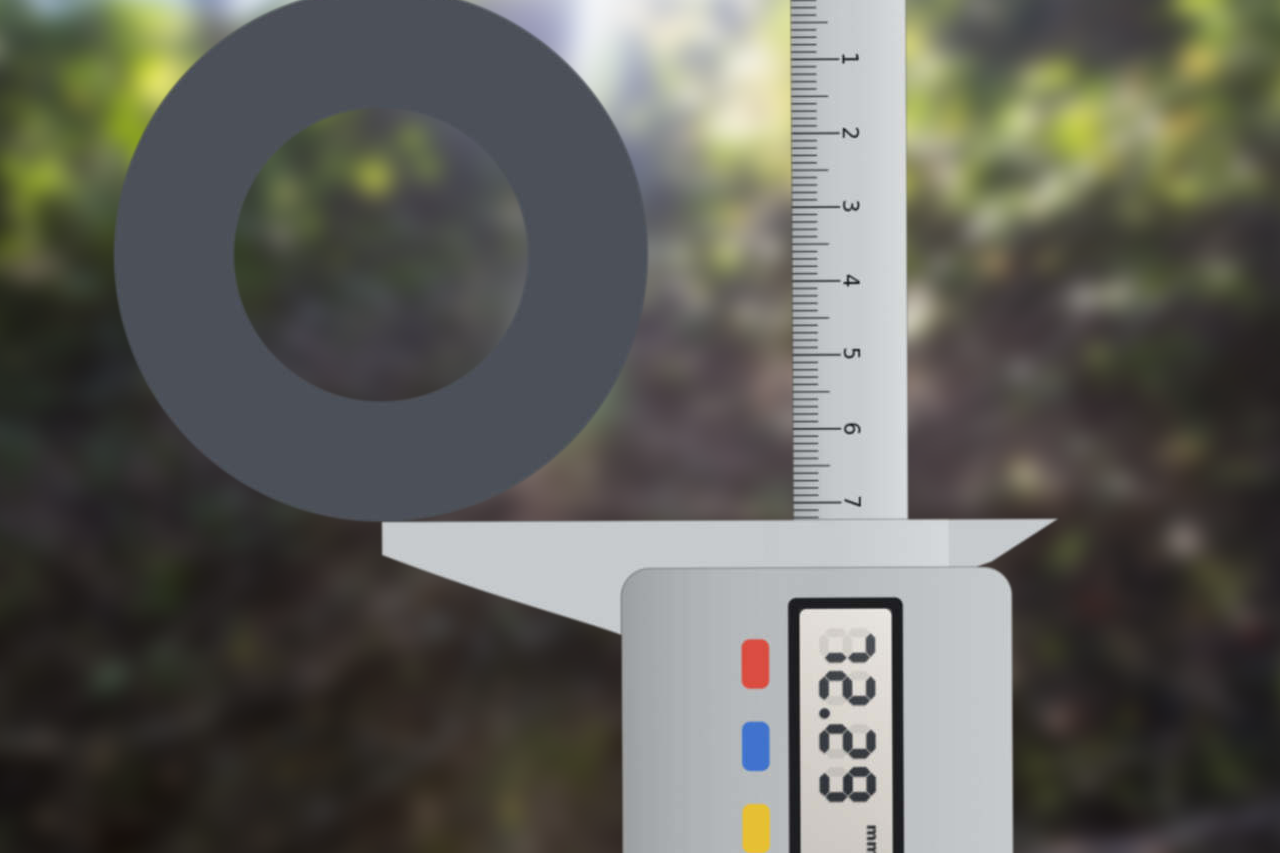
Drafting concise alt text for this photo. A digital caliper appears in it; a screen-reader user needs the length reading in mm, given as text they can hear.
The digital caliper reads 72.29 mm
